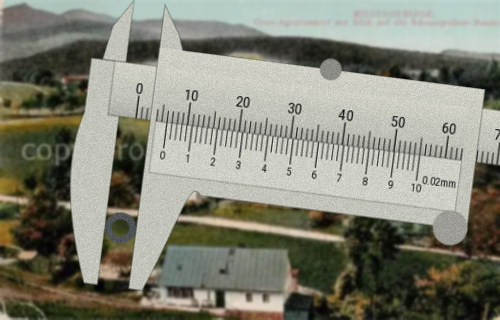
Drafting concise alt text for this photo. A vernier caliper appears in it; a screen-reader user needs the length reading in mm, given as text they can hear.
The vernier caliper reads 6.0 mm
